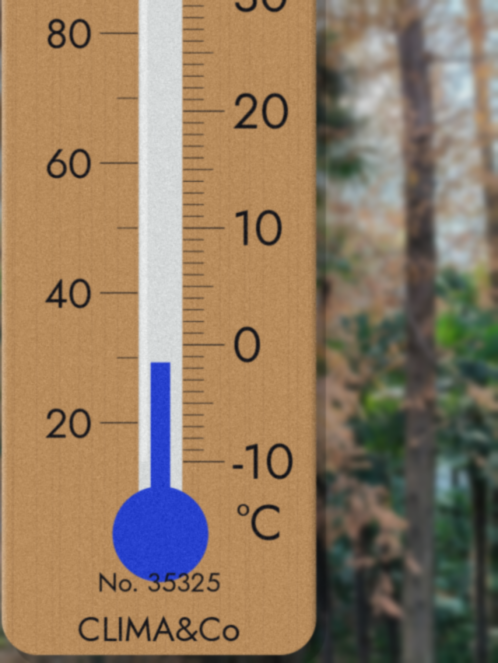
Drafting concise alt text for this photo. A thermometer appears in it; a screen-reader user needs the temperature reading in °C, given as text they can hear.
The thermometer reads -1.5 °C
